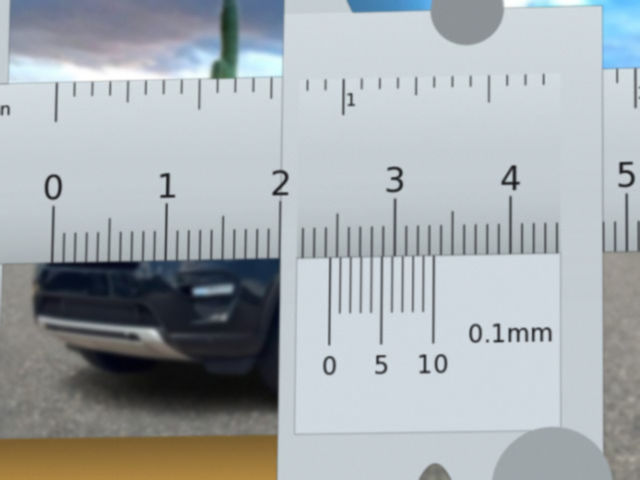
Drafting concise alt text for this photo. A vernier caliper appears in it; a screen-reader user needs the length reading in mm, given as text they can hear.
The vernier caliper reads 24.4 mm
